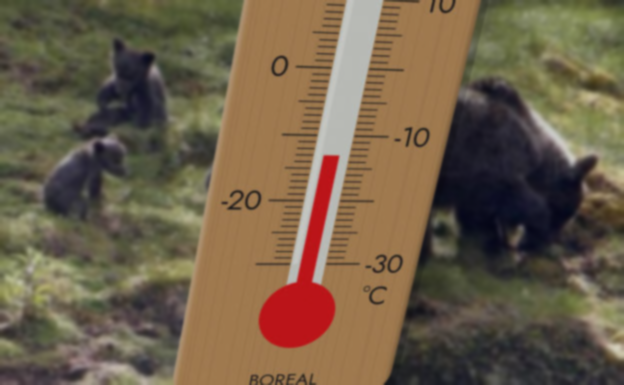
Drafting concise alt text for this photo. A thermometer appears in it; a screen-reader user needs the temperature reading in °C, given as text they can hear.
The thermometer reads -13 °C
